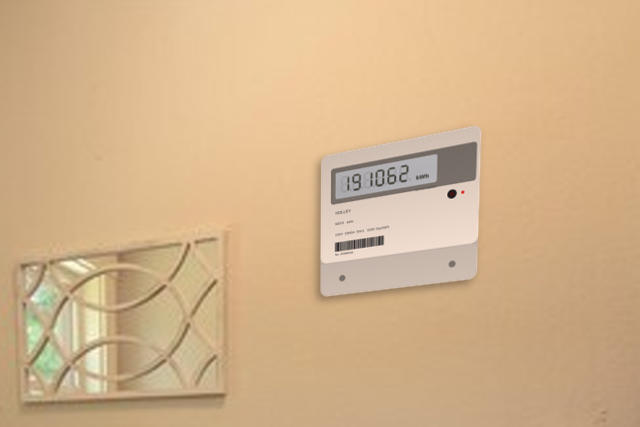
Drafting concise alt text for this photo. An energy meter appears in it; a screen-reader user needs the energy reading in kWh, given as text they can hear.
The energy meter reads 191062 kWh
